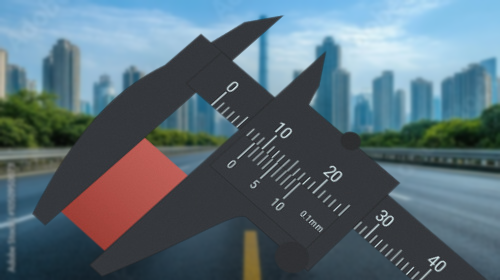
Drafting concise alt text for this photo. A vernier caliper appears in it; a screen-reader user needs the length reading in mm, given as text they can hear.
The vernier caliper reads 8.6 mm
